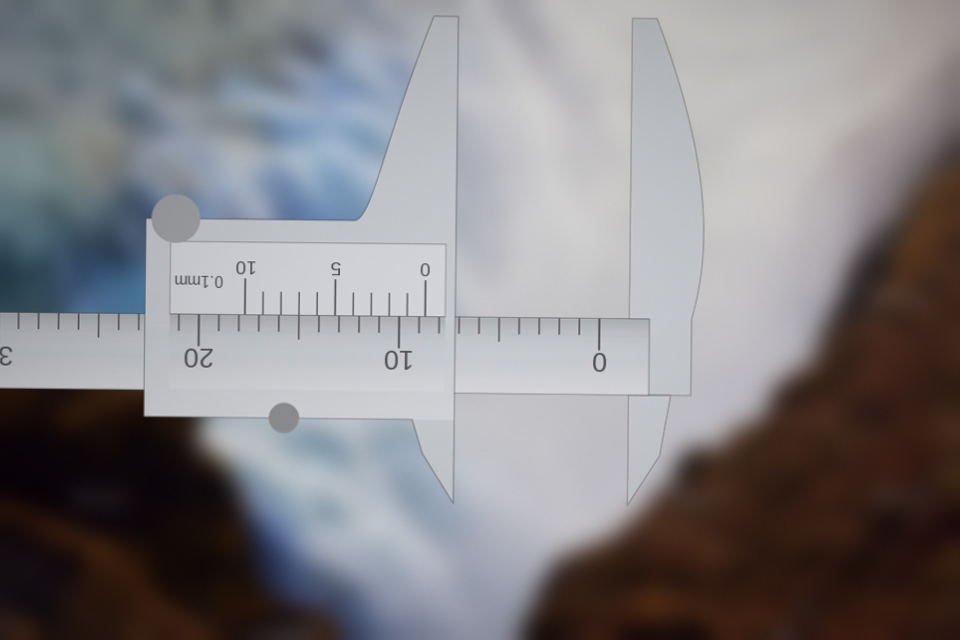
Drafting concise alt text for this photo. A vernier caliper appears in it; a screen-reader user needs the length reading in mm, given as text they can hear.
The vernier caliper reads 8.7 mm
